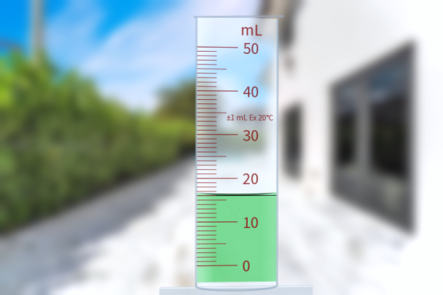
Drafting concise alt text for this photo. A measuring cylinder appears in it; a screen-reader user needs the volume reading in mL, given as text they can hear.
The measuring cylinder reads 16 mL
